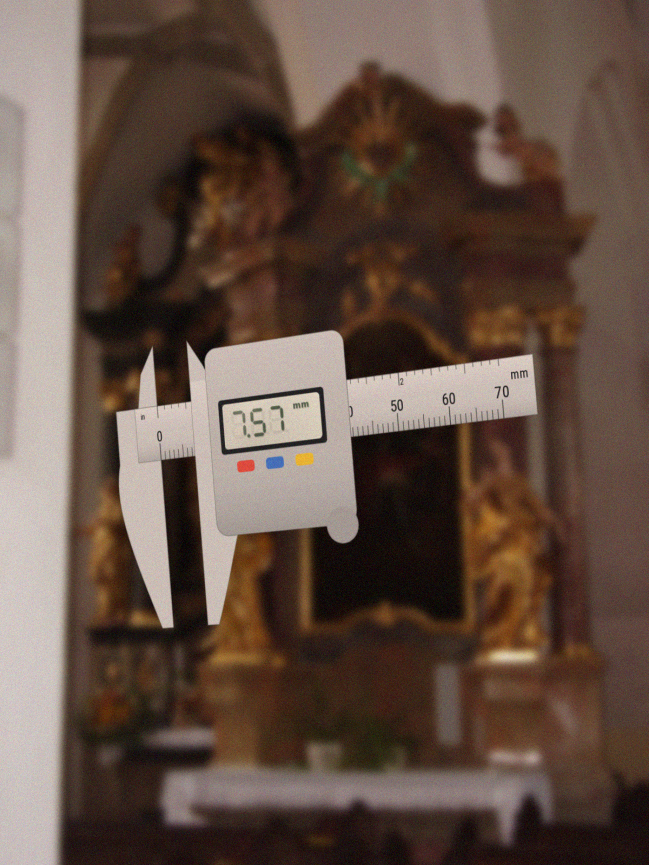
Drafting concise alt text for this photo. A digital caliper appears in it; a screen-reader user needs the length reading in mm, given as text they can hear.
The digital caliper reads 7.57 mm
